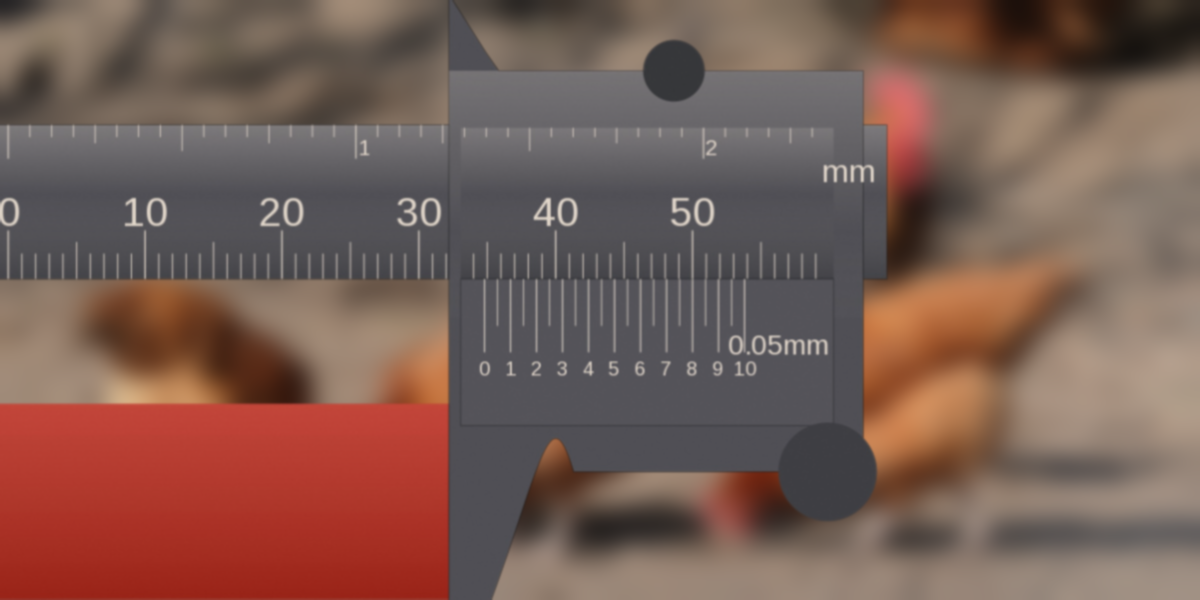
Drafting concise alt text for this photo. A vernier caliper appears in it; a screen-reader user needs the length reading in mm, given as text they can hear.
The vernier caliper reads 34.8 mm
